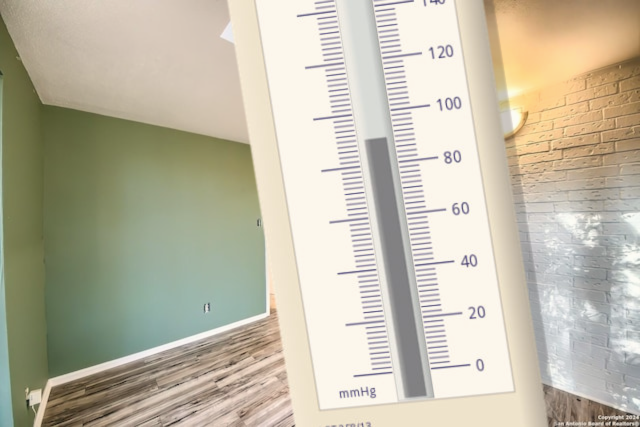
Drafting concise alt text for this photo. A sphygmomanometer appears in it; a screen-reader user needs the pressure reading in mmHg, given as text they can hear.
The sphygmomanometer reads 90 mmHg
